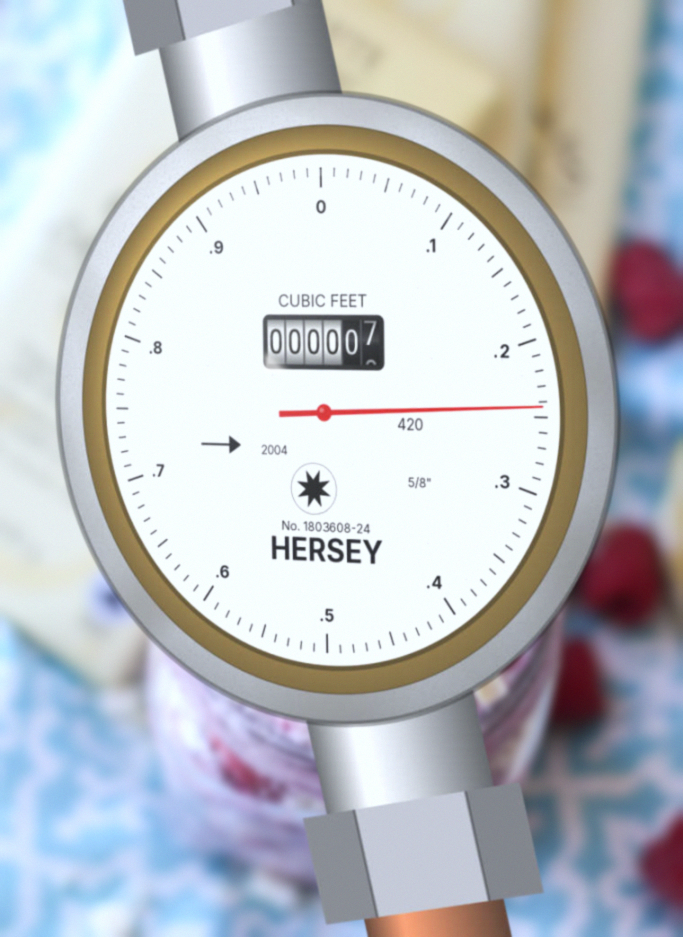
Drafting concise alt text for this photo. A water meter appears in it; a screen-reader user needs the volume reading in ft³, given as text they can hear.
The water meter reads 7.24 ft³
